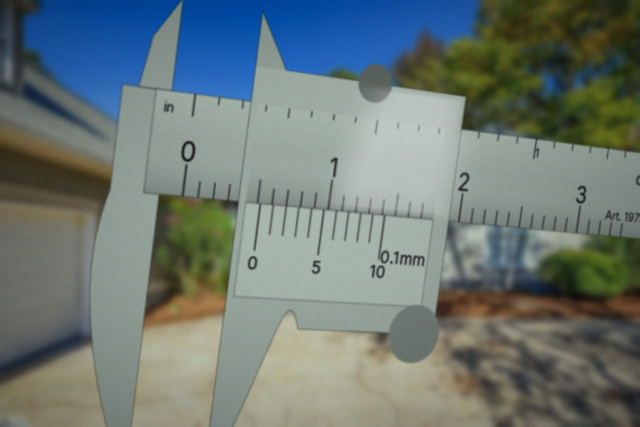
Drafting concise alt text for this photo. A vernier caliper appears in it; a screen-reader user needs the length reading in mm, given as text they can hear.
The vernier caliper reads 5.2 mm
